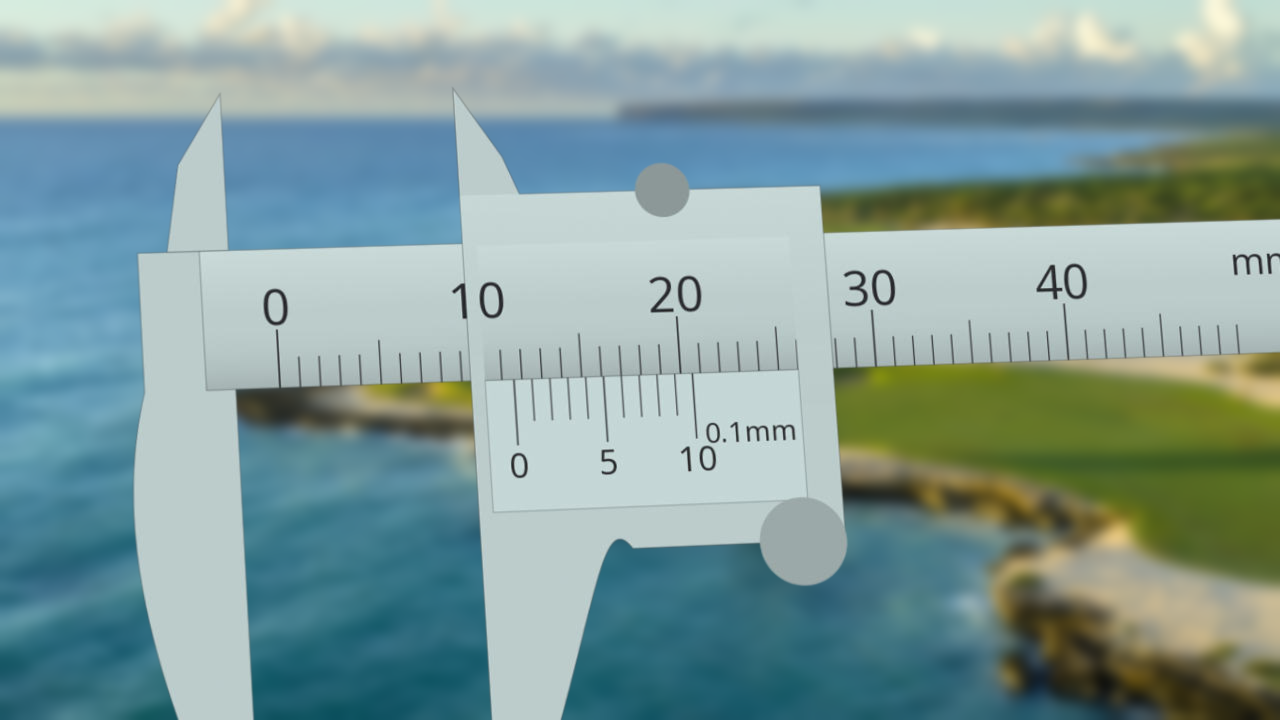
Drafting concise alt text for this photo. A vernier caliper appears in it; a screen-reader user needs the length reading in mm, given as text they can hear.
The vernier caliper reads 11.6 mm
